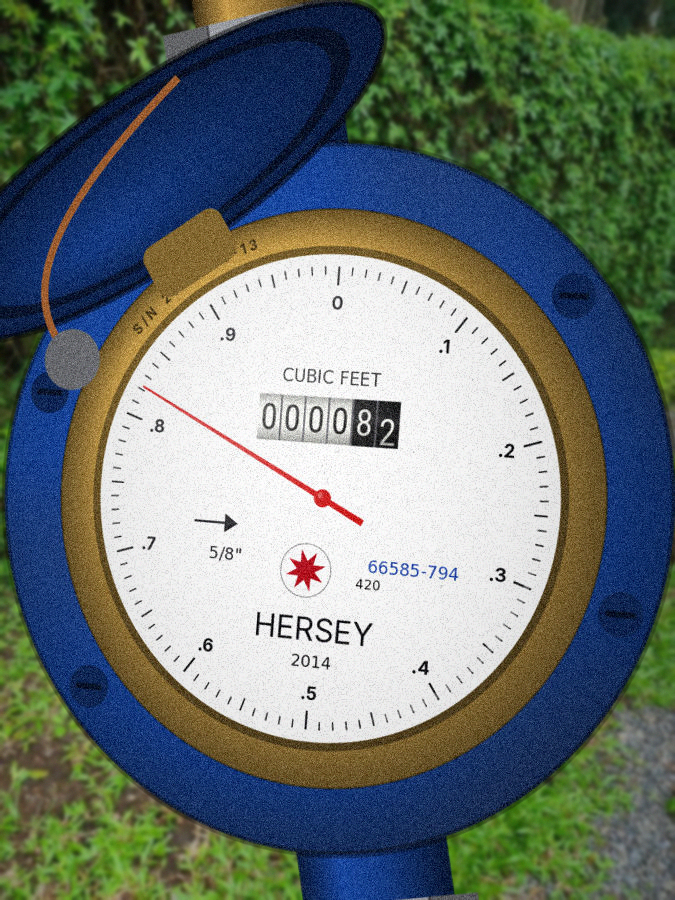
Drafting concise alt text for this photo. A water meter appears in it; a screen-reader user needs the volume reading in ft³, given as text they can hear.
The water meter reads 81.82 ft³
